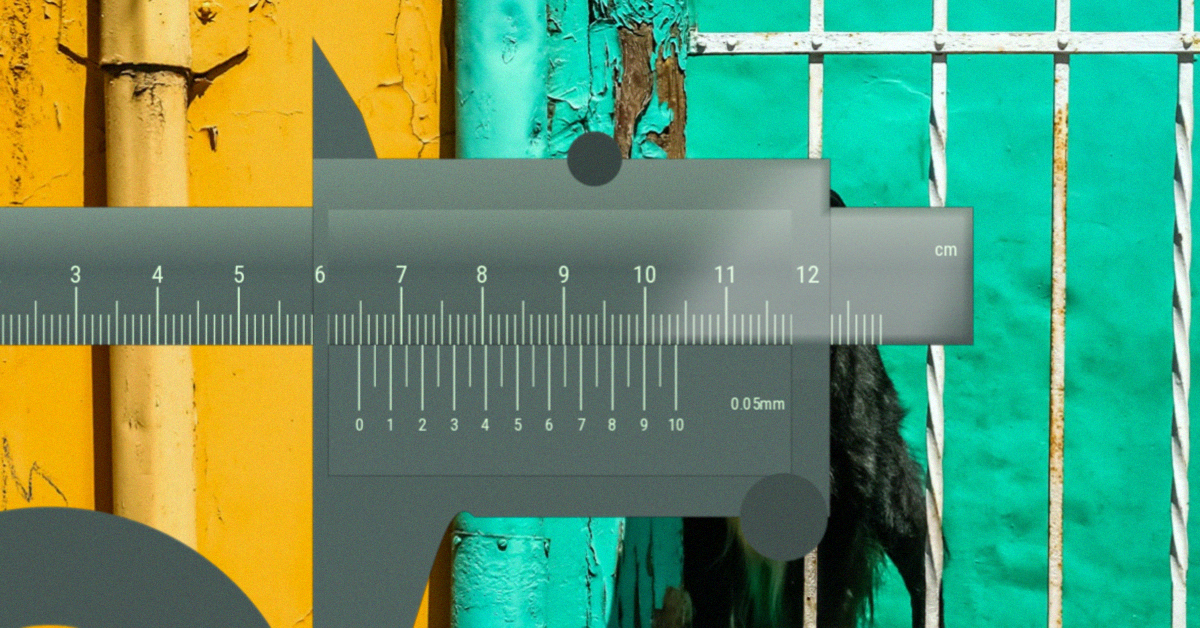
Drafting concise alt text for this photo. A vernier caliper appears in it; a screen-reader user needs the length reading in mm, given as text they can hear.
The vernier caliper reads 64.8 mm
